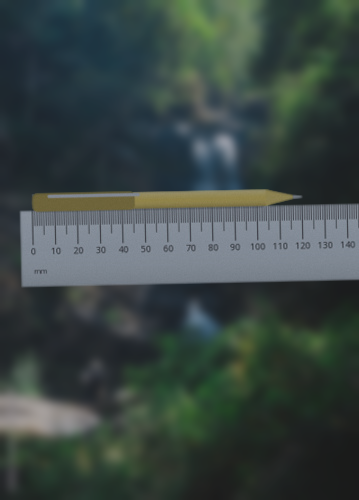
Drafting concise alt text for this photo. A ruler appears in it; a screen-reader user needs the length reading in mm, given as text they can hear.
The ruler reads 120 mm
